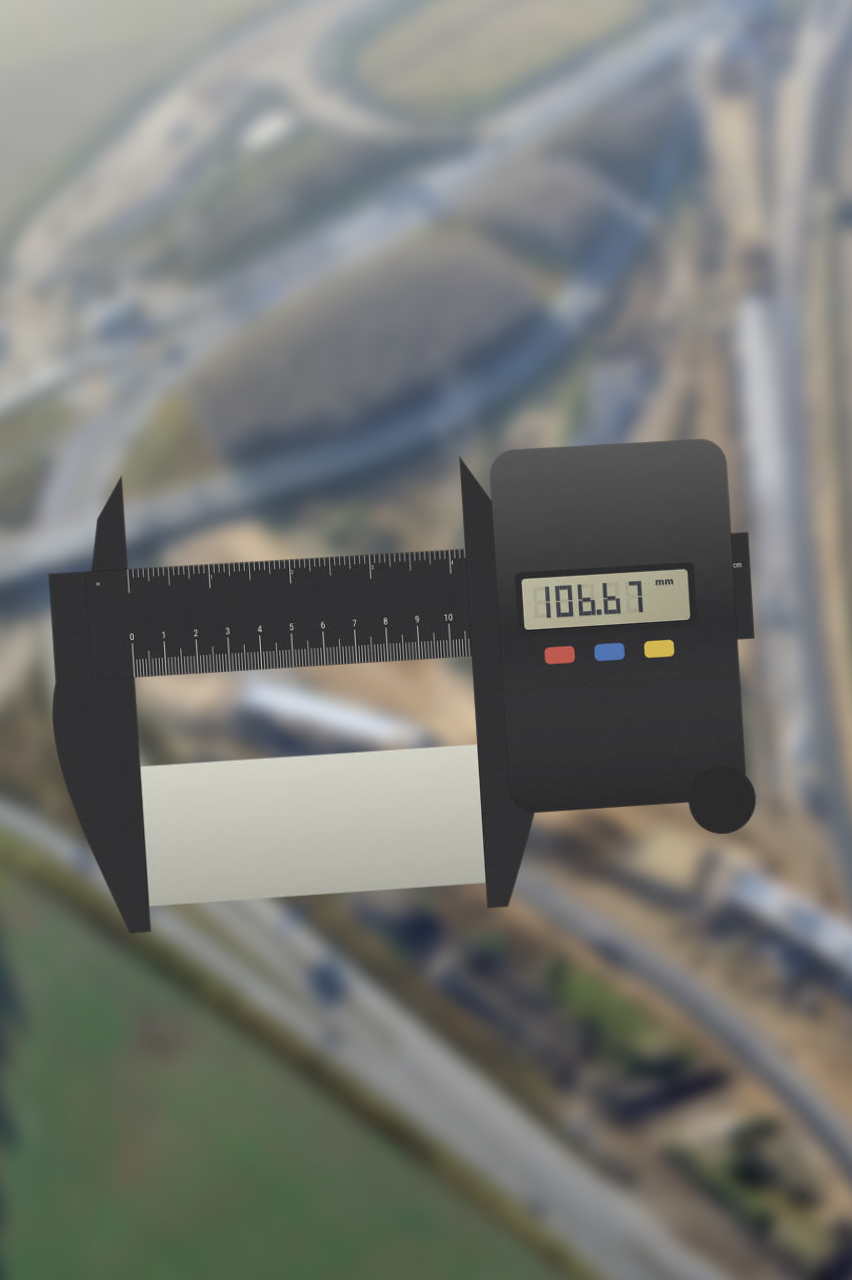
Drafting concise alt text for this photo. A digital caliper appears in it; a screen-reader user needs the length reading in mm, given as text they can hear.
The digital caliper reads 106.67 mm
